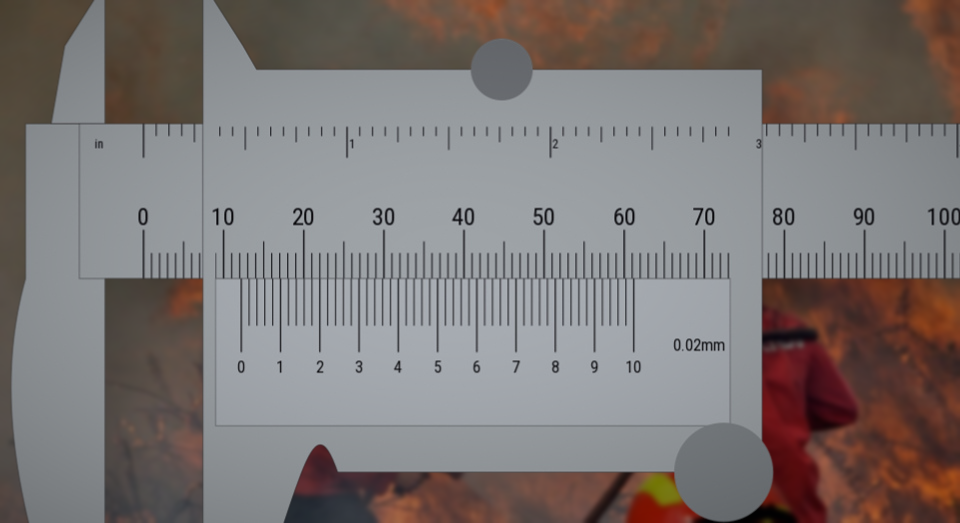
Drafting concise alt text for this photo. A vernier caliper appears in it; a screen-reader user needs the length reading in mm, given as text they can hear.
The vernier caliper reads 12.2 mm
